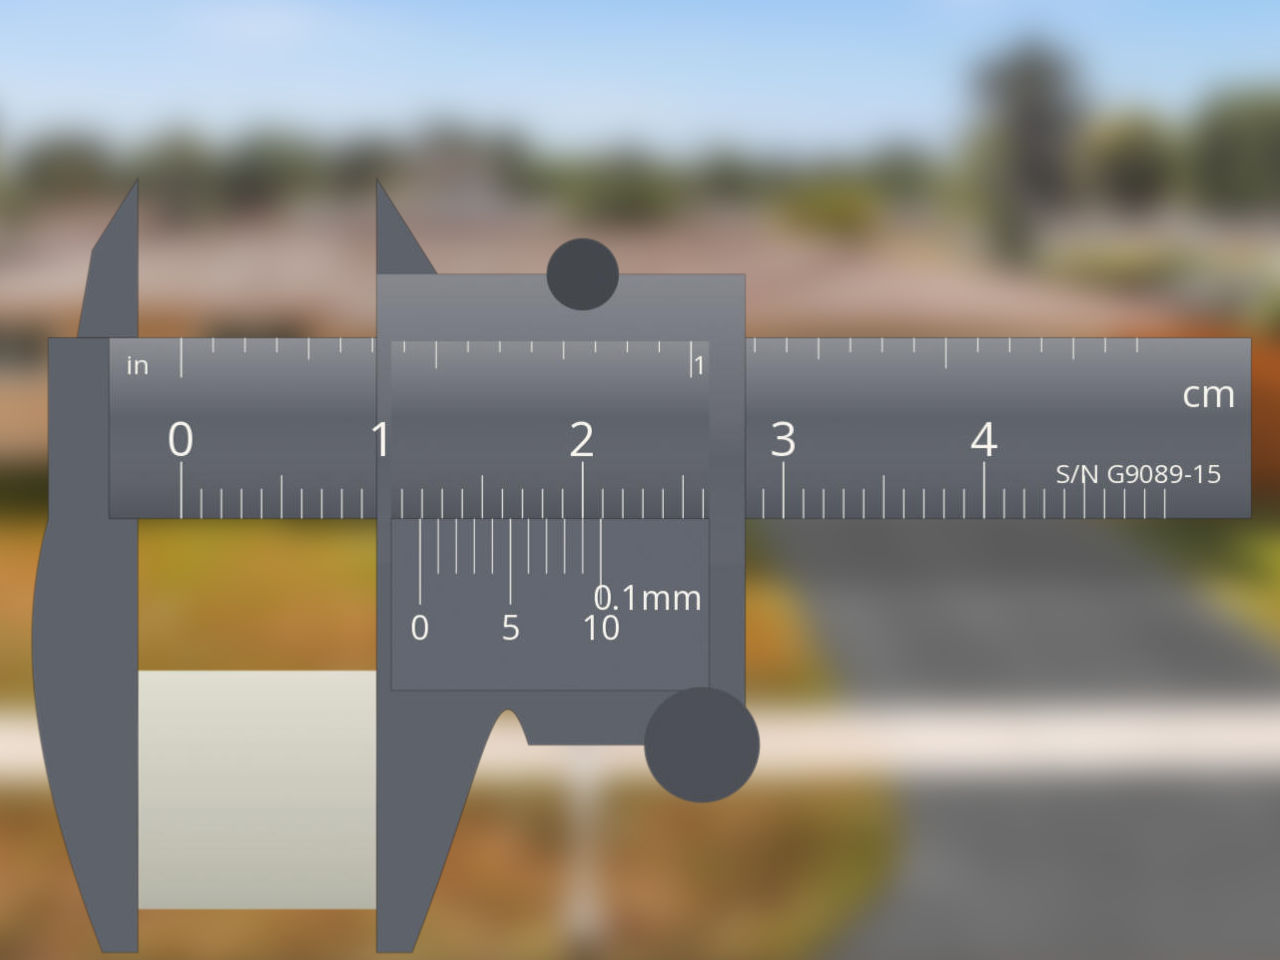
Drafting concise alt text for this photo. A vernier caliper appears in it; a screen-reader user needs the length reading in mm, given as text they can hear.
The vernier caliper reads 11.9 mm
